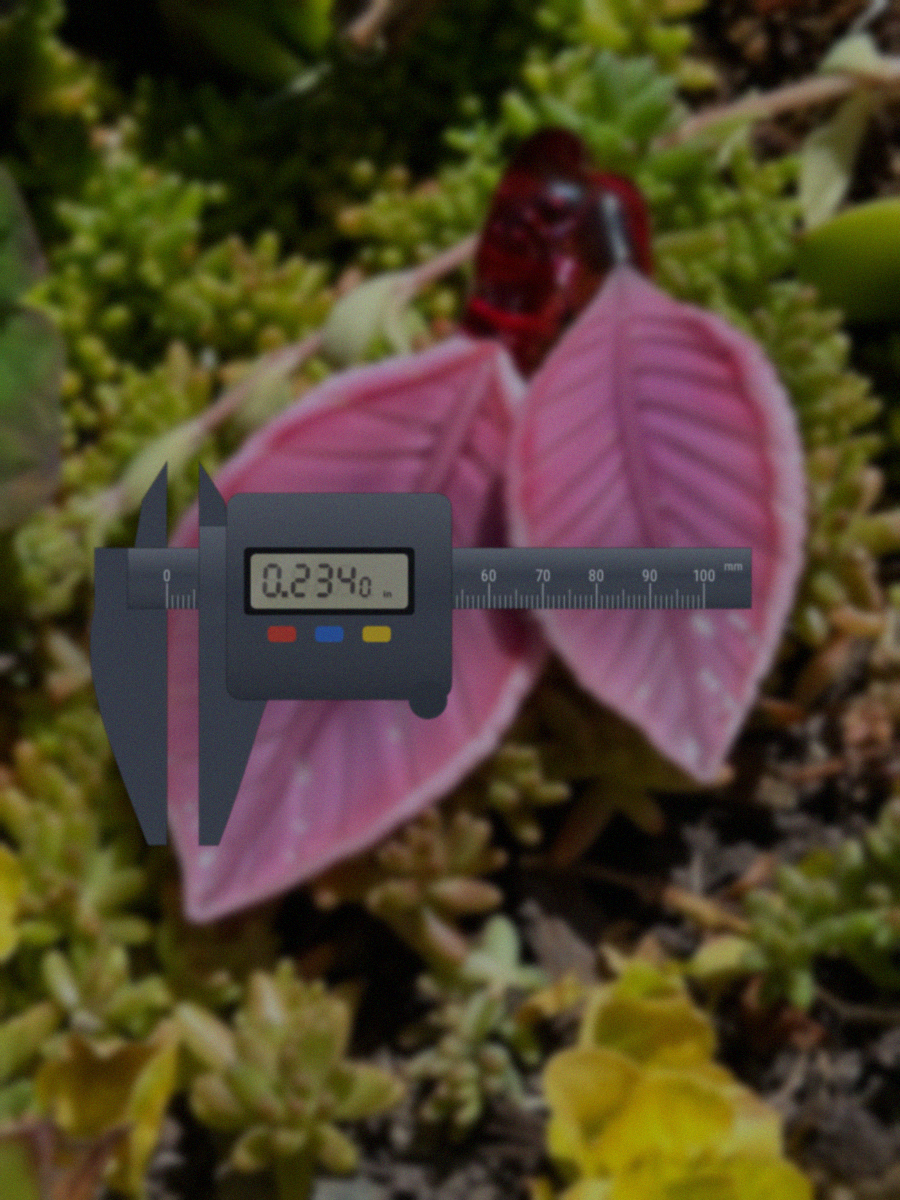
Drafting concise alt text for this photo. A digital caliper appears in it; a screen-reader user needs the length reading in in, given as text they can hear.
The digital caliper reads 0.2340 in
